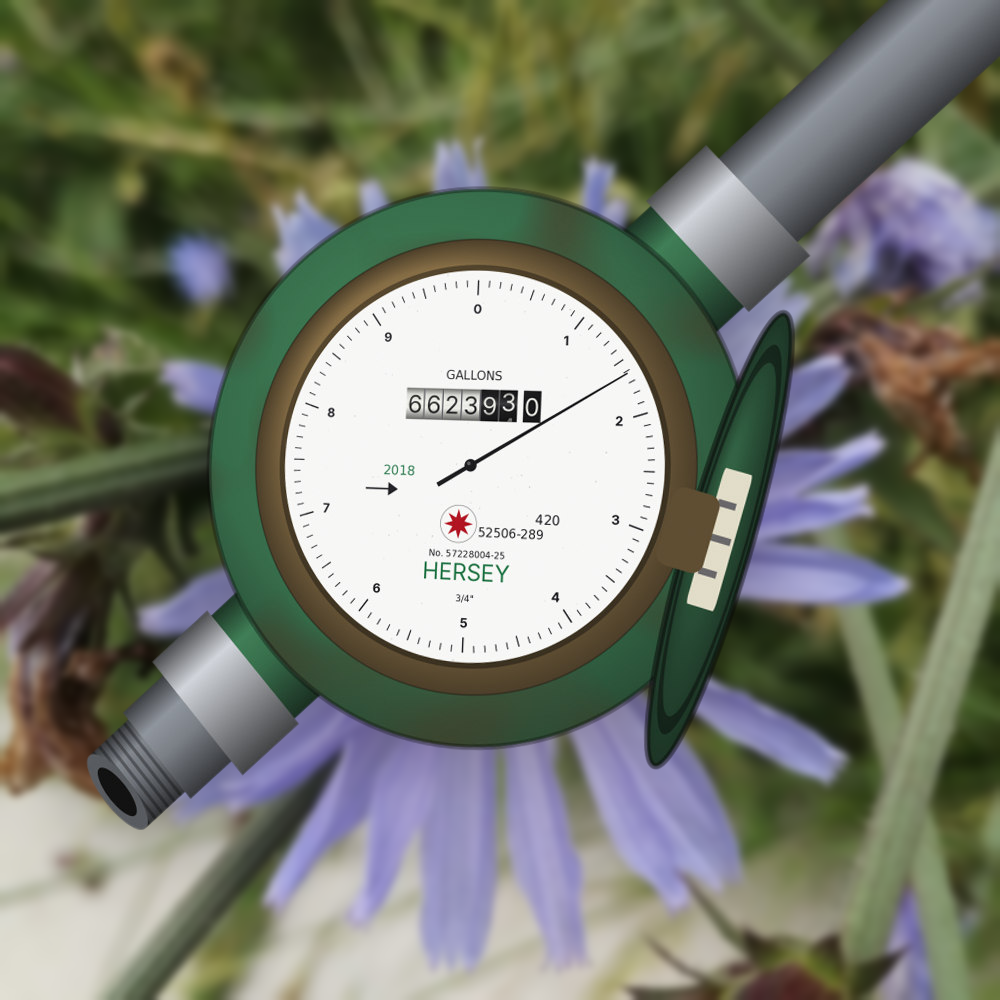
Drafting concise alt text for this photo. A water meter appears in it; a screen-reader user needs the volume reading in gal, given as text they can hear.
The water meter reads 6623931.6 gal
